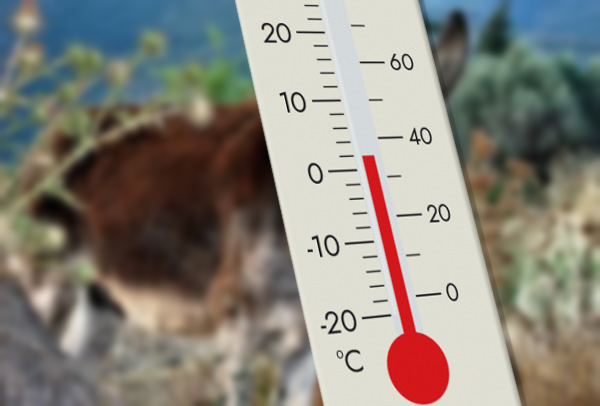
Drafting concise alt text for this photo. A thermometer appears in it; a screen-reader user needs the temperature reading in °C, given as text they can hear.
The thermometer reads 2 °C
